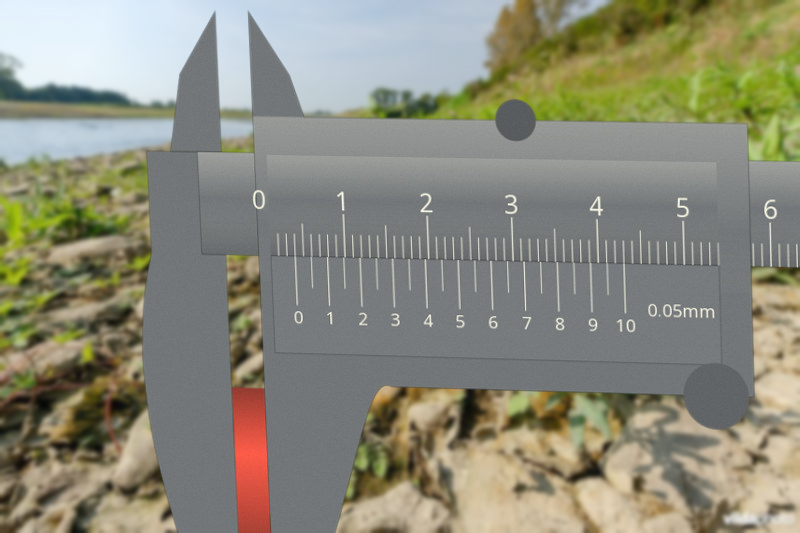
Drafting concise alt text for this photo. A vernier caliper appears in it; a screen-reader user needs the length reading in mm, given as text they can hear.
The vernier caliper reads 4.0 mm
